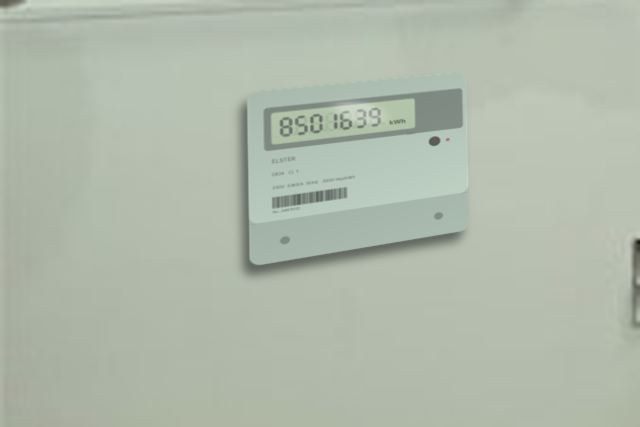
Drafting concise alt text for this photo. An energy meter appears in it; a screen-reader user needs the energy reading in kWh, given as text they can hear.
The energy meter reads 8501639 kWh
